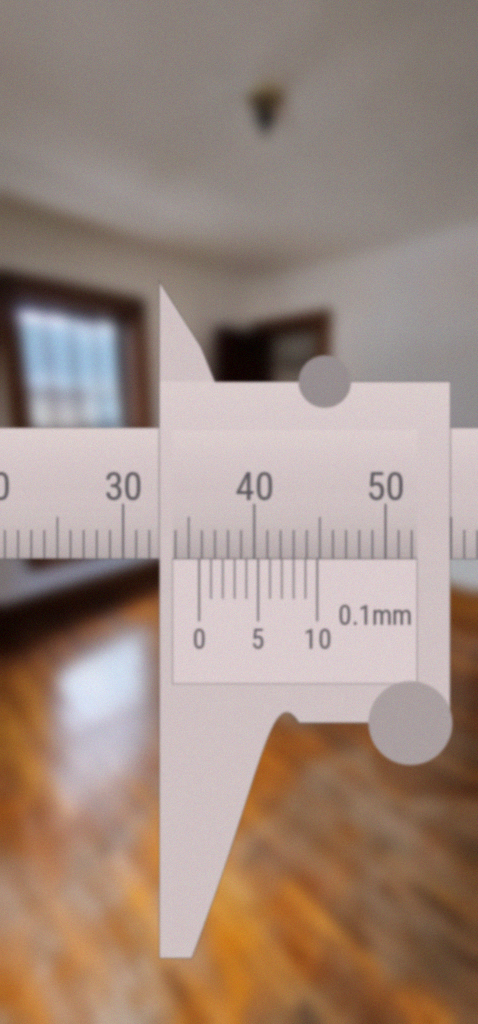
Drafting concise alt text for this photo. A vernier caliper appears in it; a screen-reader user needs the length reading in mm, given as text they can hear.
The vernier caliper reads 35.8 mm
